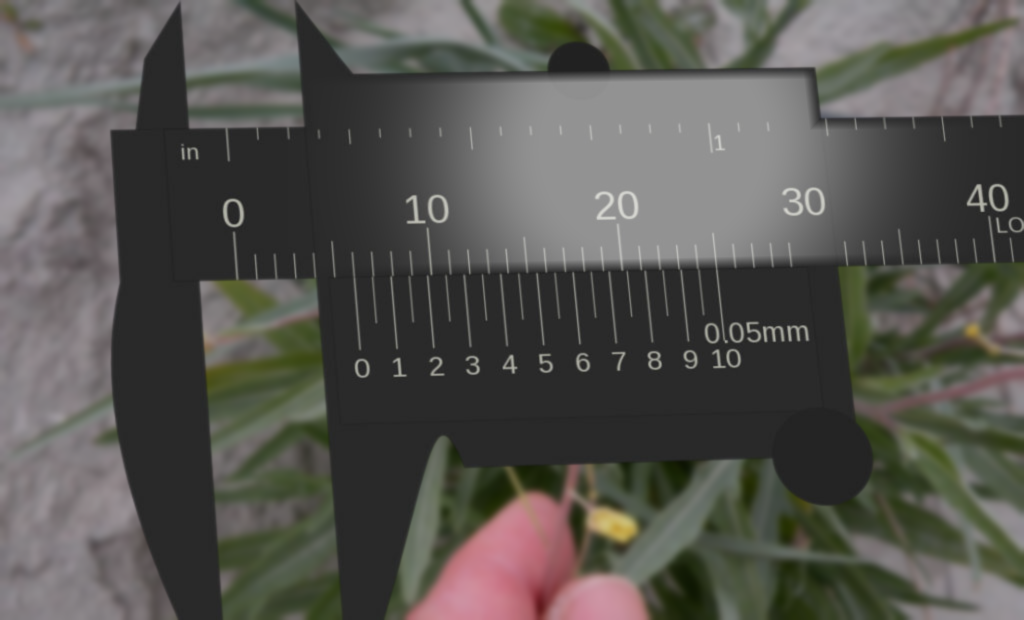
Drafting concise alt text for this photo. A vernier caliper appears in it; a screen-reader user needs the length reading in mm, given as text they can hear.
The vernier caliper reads 6.0 mm
